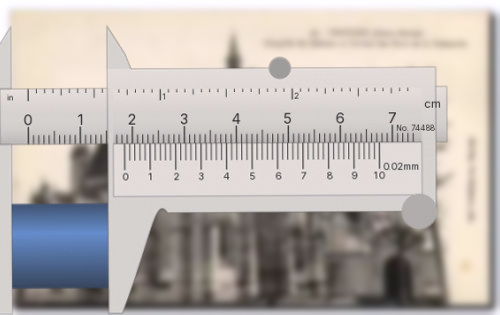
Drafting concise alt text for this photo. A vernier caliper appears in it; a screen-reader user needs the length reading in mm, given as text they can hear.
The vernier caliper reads 18.5 mm
